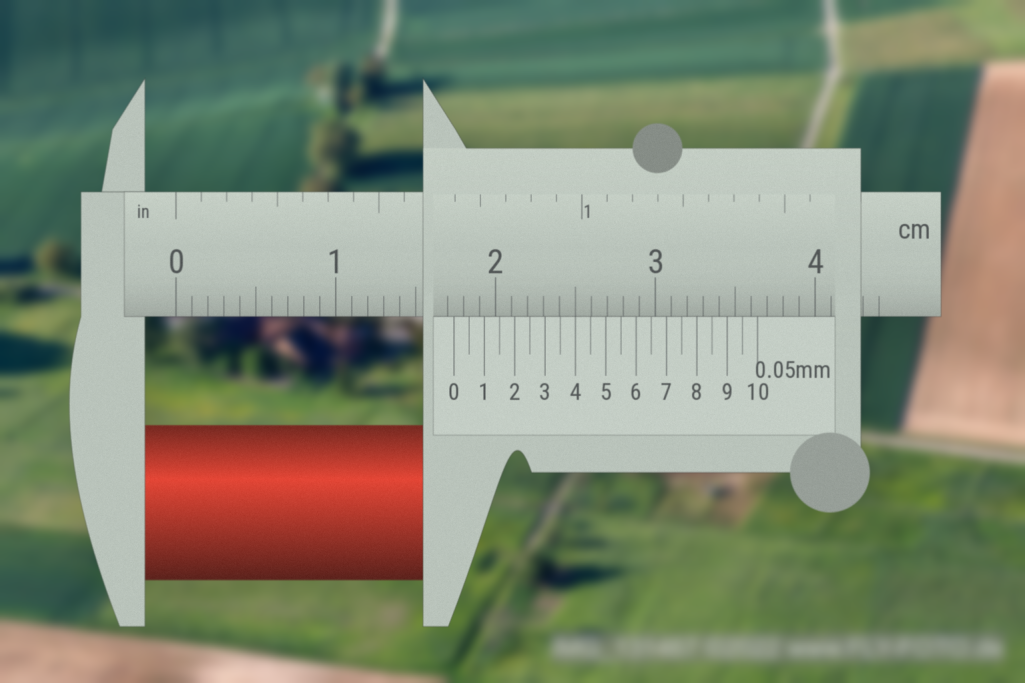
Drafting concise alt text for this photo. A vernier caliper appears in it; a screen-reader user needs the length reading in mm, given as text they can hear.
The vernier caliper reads 17.4 mm
